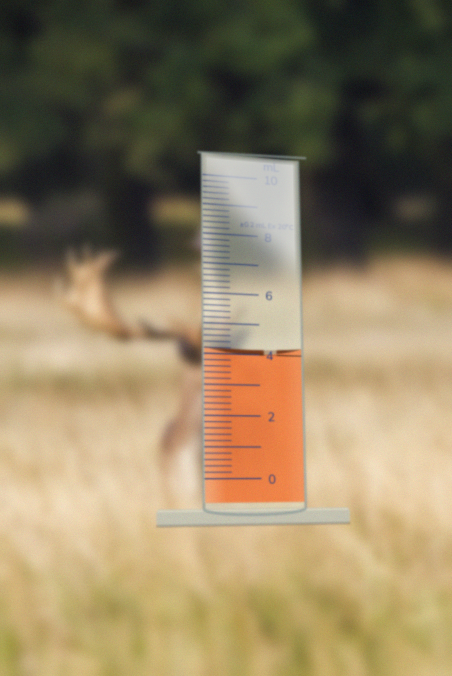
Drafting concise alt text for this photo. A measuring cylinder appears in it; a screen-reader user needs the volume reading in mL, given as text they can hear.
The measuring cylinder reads 4 mL
